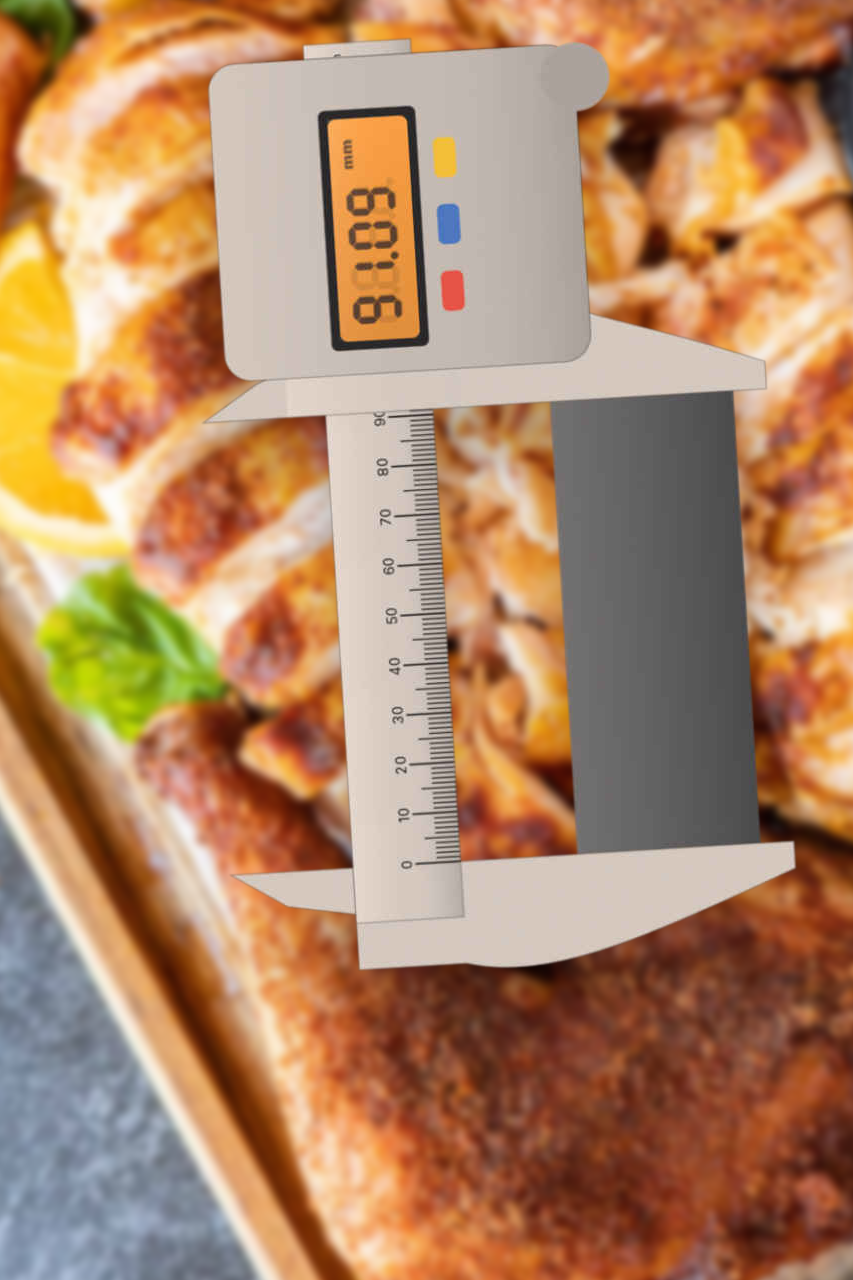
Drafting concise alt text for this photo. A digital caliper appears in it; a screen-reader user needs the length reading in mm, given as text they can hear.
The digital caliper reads 91.09 mm
